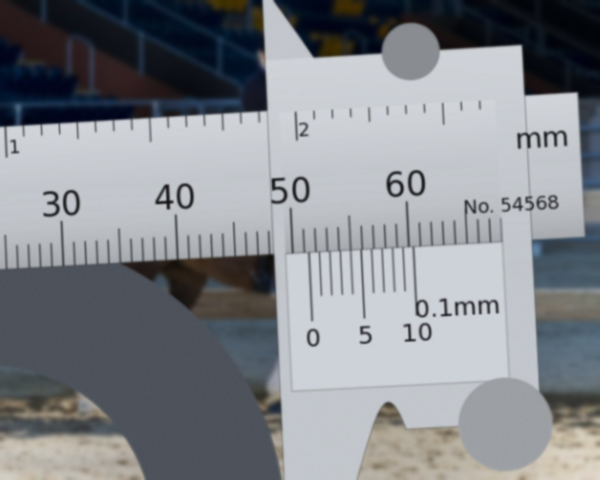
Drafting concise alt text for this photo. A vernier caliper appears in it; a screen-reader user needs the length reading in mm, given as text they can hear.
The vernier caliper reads 51.4 mm
